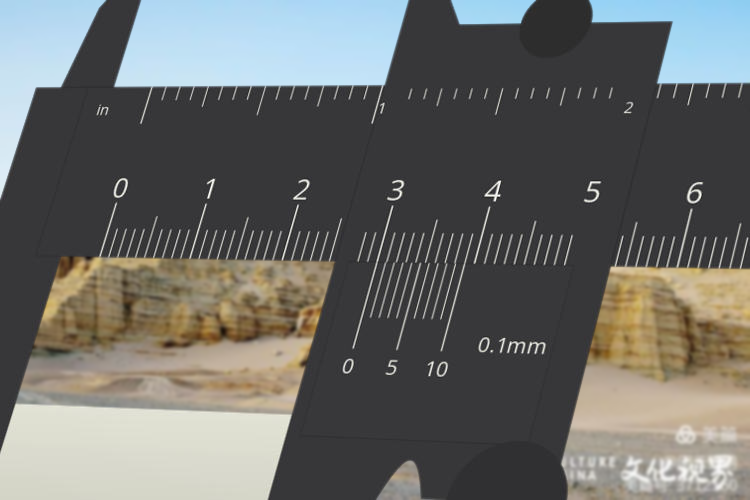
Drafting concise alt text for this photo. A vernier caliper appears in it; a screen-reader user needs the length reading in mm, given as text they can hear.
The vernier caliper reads 30.0 mm
